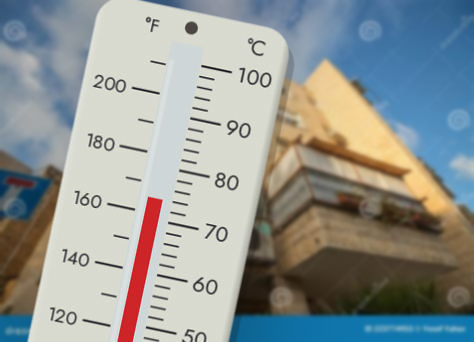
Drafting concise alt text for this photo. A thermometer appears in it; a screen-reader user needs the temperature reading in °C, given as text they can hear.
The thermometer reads 74 °C
